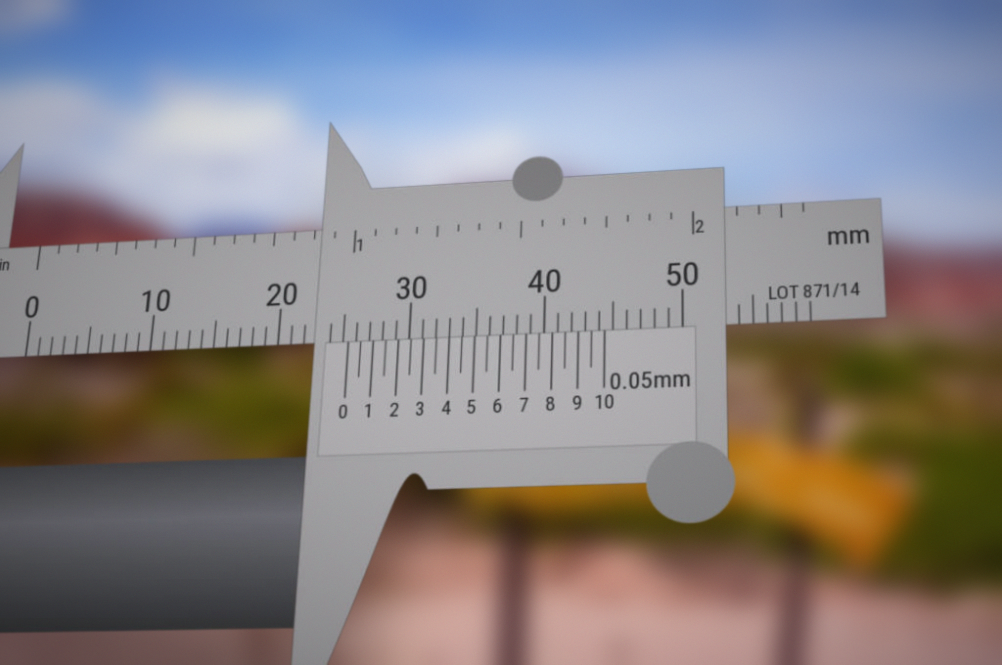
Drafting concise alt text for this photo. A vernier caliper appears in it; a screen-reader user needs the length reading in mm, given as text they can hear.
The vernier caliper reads 25.4 mm
